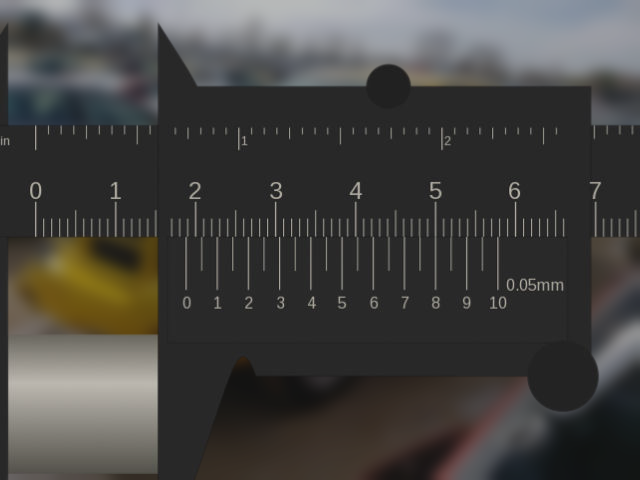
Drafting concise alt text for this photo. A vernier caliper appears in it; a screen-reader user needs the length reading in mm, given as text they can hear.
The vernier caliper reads 18.8 mm
